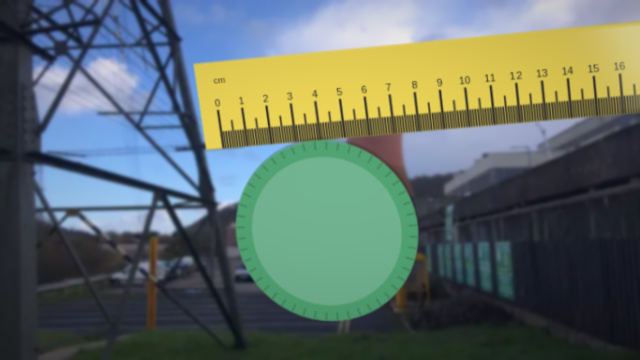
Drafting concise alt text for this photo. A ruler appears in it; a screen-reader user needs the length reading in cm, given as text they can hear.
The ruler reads 7.5 cm
